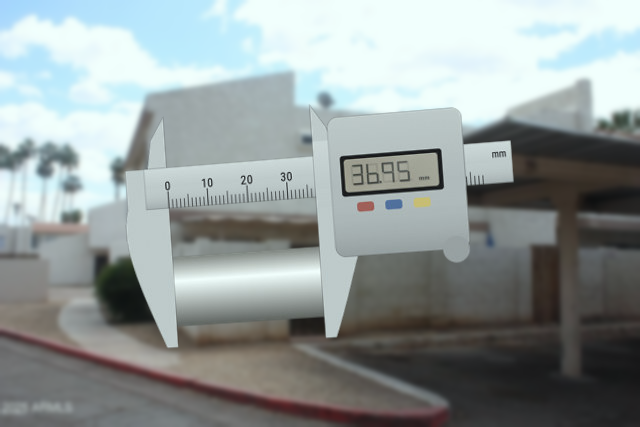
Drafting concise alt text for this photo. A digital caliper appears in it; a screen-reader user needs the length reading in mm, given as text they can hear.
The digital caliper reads 36.95 mm
